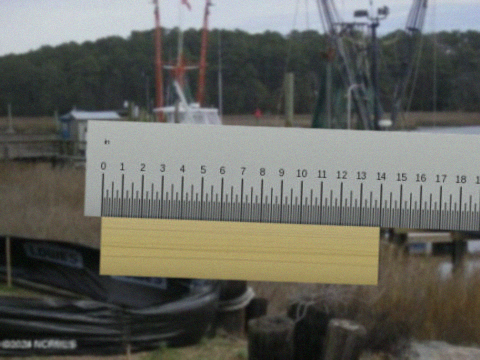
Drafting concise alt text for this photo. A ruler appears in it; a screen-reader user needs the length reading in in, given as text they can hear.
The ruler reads 14 in
